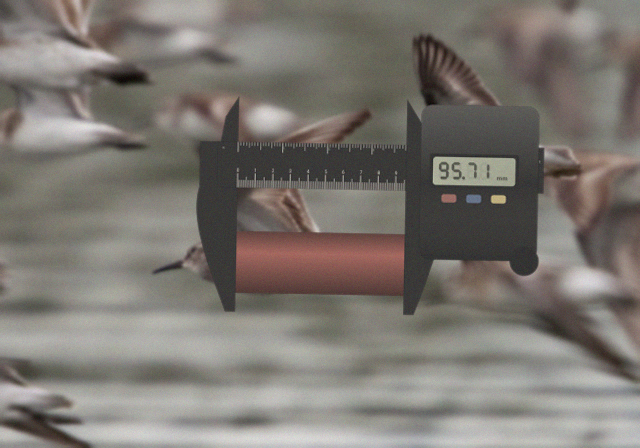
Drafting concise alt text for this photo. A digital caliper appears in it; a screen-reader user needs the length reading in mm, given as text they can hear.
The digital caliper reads 95.71 mm
